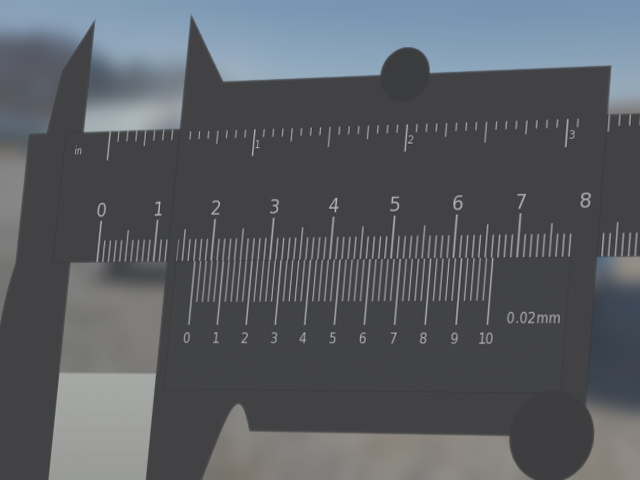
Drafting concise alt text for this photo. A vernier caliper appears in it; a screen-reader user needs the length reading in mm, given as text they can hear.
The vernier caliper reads 17.2 mm
